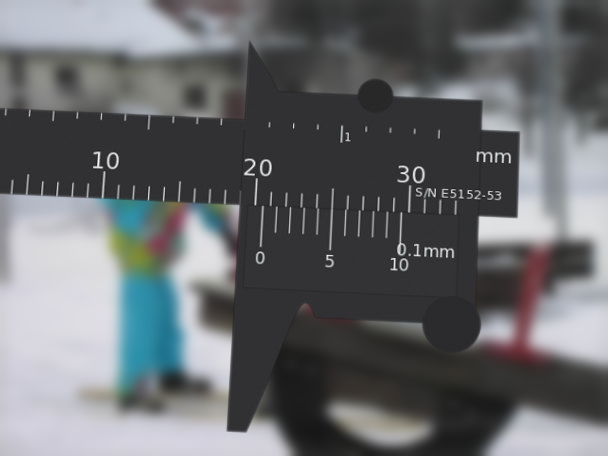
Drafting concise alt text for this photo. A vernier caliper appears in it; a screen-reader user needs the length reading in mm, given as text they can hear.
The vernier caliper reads 20.5 mm
